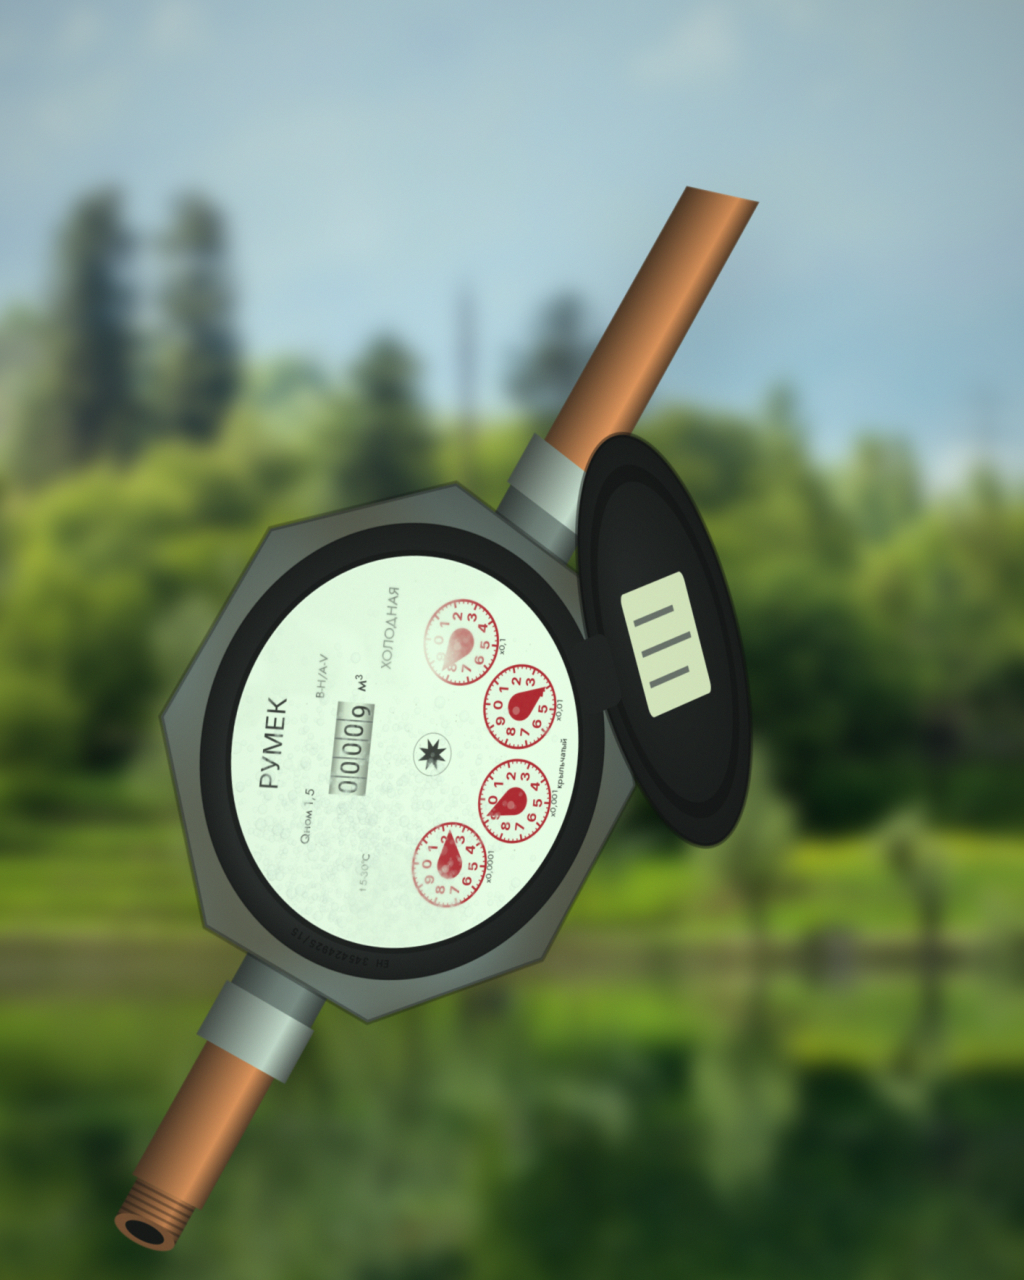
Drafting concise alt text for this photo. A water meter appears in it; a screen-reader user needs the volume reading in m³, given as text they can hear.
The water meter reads 8.8392 m³
